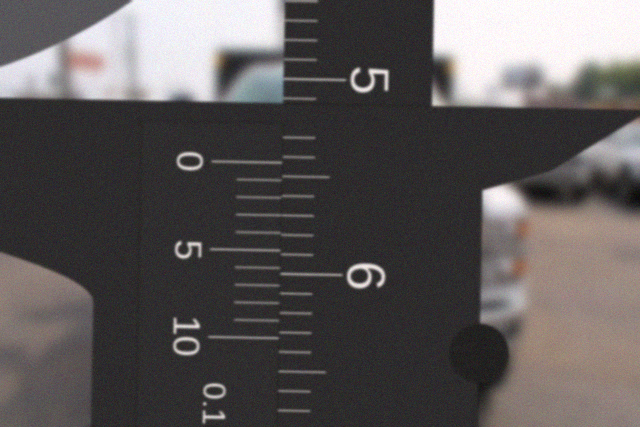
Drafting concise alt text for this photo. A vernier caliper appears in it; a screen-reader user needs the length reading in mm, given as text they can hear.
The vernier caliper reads 54.3 mm
